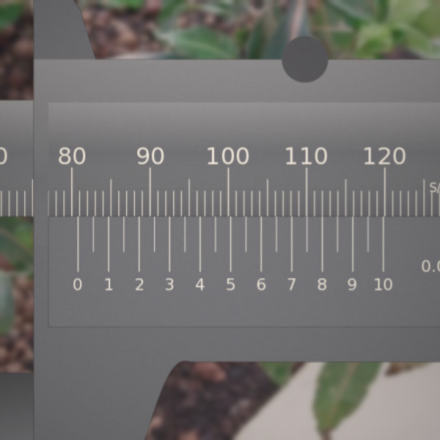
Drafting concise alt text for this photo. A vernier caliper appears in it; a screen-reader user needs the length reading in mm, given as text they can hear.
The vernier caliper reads 80.8 mm
